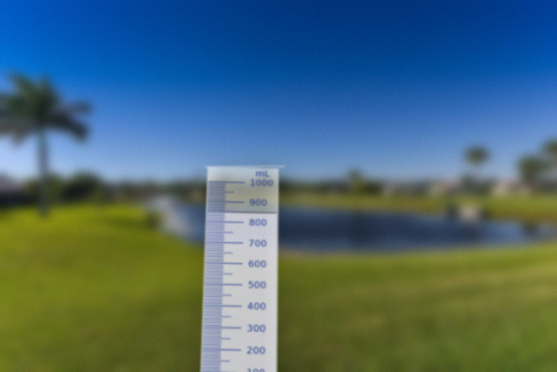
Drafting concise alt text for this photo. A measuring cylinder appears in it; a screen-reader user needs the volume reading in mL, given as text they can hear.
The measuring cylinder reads 850 mL
